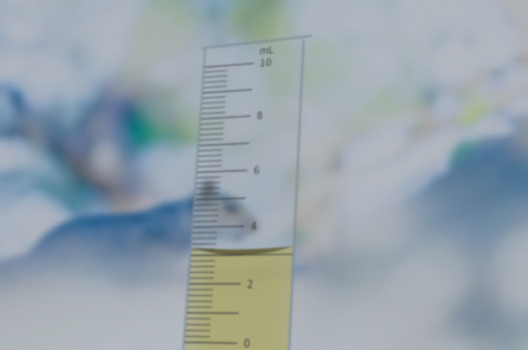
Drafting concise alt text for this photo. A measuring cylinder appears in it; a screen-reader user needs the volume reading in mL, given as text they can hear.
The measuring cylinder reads 3 mL
